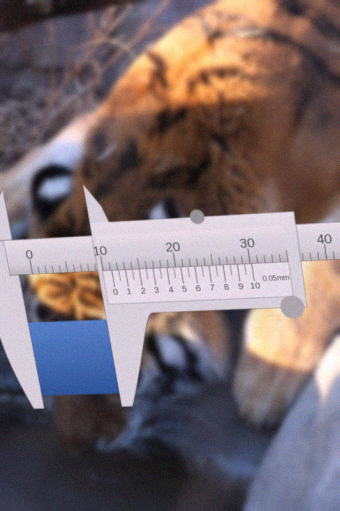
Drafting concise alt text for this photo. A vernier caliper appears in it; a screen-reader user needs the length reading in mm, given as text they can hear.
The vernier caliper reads 11.2 mm
